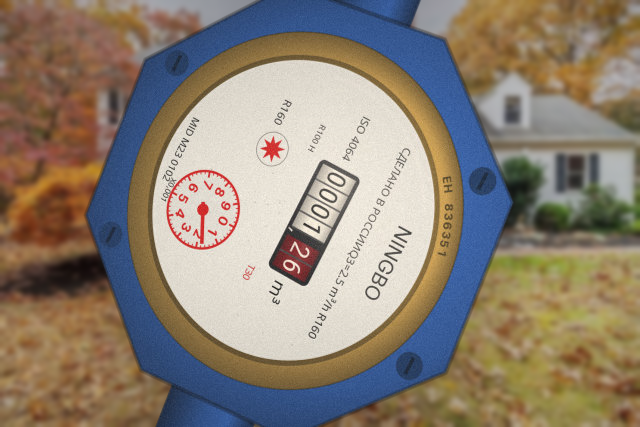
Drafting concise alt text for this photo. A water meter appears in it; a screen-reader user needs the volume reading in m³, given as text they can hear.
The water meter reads 1.261 m³
